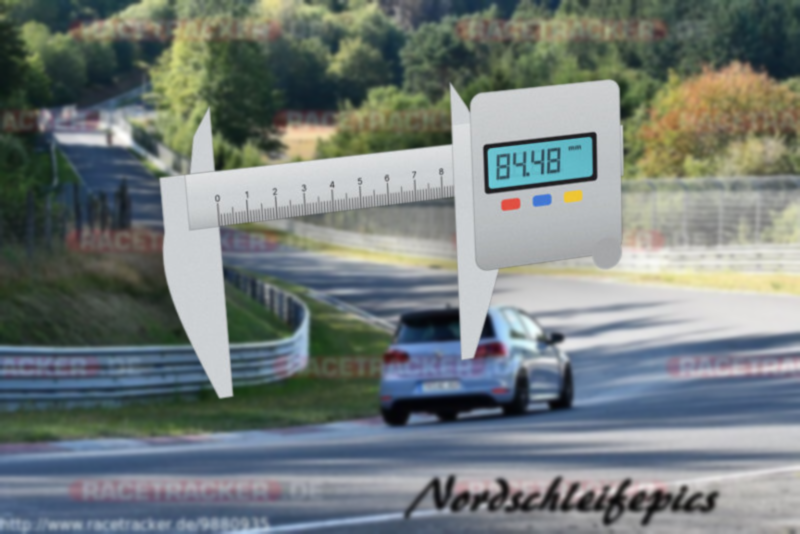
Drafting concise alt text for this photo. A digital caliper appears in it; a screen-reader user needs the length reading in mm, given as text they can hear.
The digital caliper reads 84.48 mm
